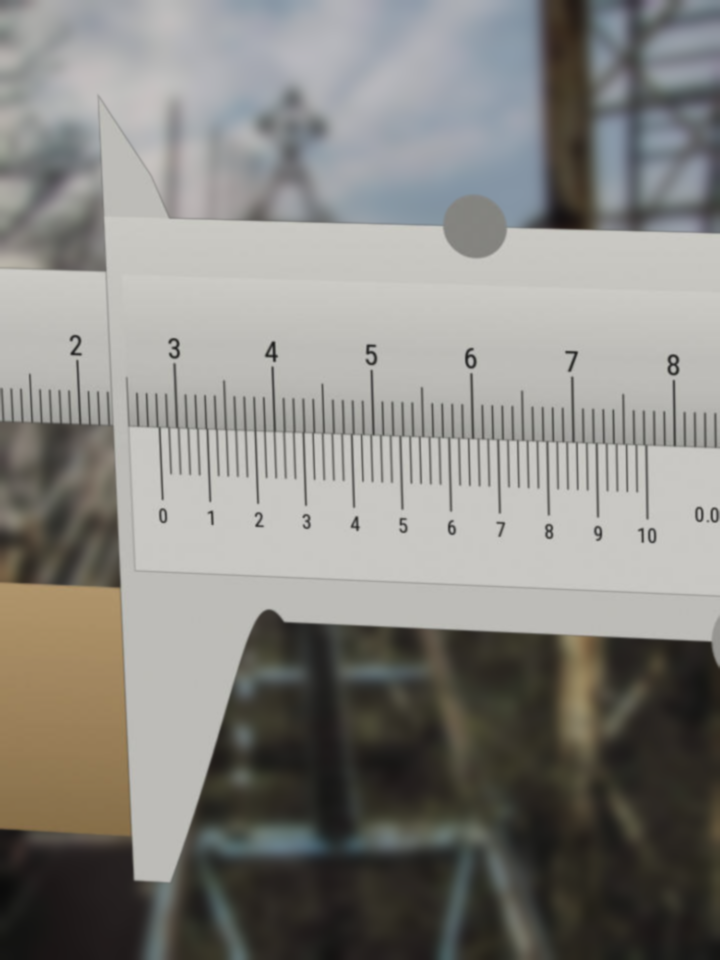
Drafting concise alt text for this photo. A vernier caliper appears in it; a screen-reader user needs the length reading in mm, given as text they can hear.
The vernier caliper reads 28.2 mm
